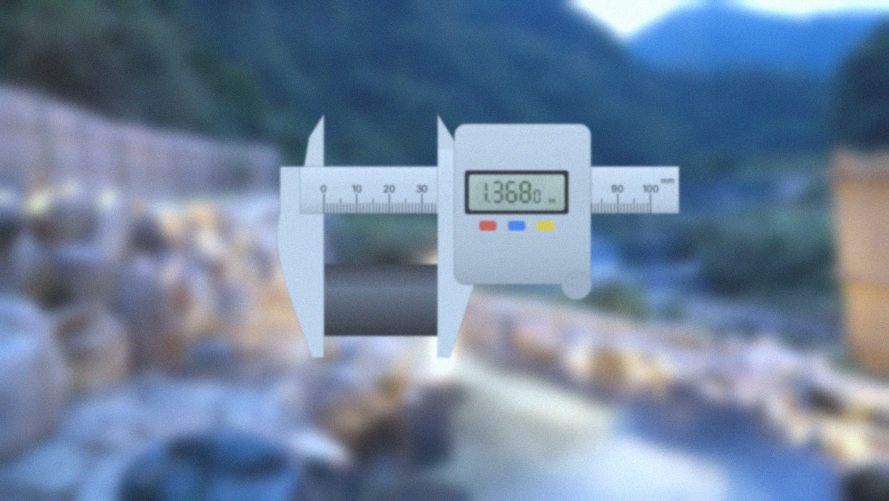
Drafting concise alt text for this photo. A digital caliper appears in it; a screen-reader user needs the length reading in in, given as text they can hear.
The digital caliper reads 1.3680 in
